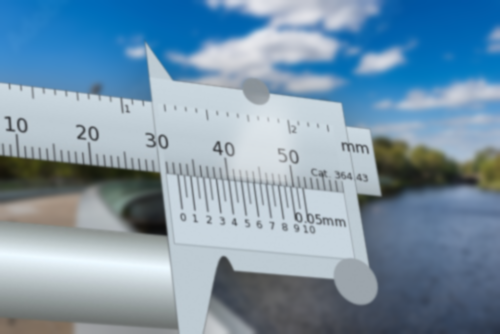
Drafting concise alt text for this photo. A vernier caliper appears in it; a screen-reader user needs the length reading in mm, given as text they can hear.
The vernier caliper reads 32.5 mm
